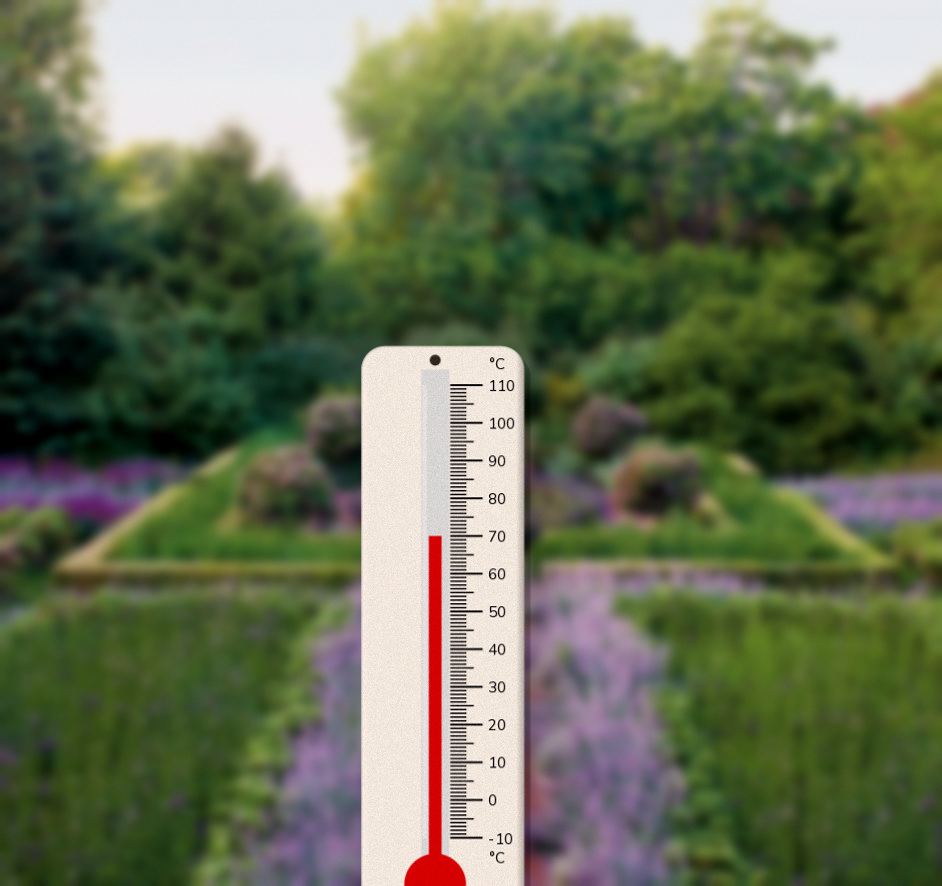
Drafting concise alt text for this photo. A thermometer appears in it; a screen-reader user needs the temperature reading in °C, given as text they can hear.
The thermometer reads 70 °C
